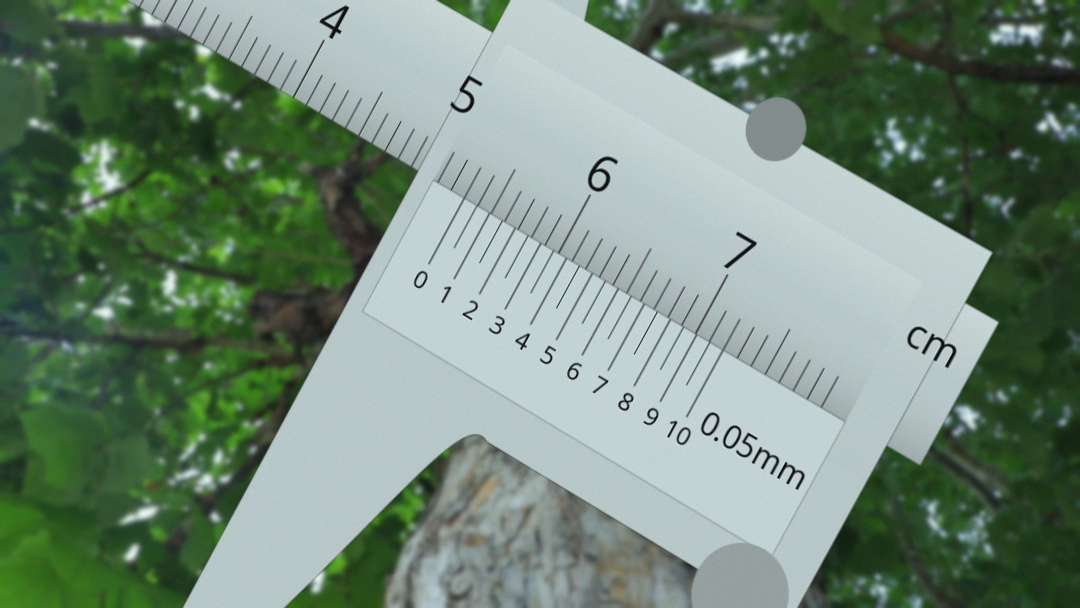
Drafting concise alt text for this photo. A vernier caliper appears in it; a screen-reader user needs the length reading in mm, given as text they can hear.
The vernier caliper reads 53.0 mm
